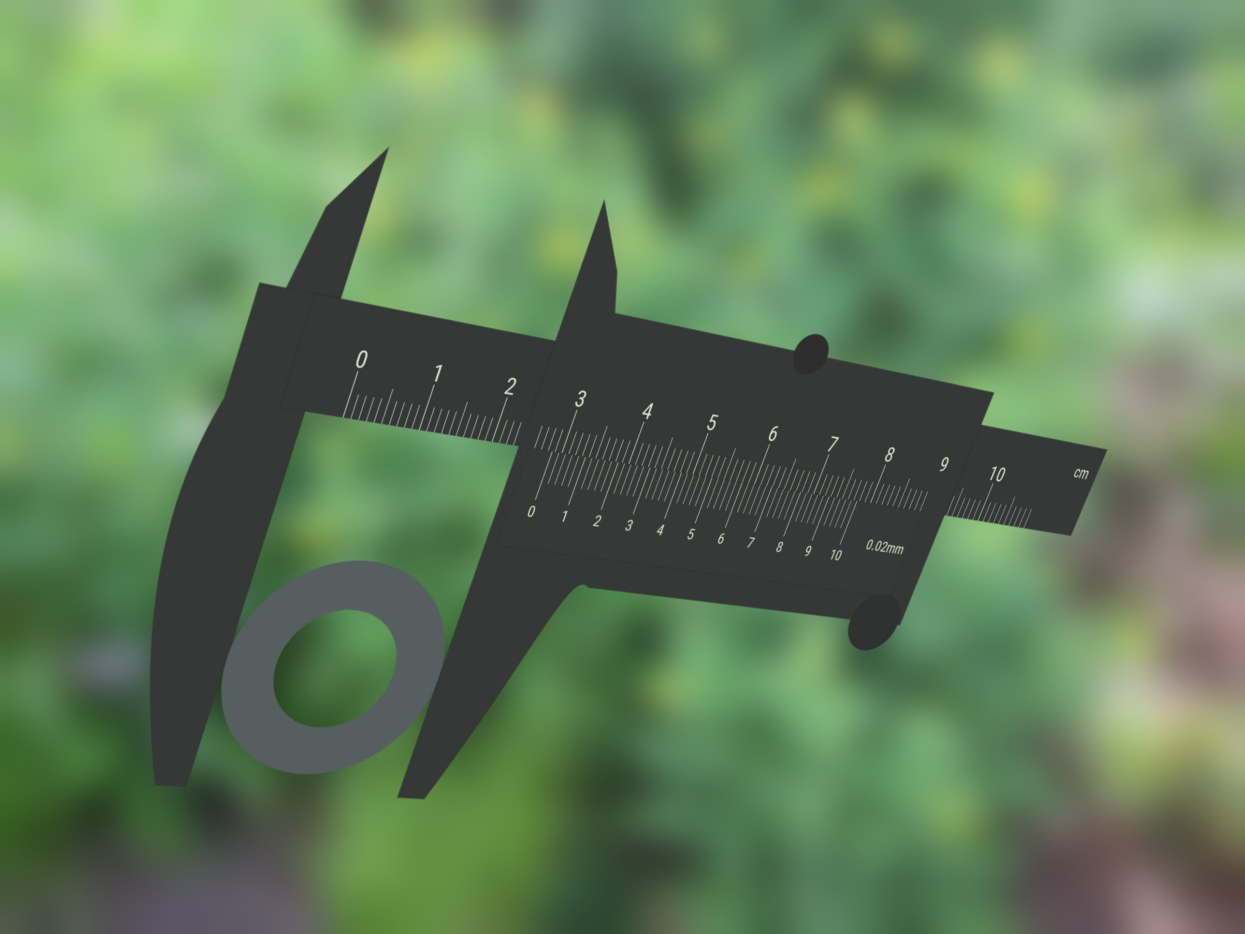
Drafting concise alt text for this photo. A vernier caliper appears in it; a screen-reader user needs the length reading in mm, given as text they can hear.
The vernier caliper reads 28.6 mm
